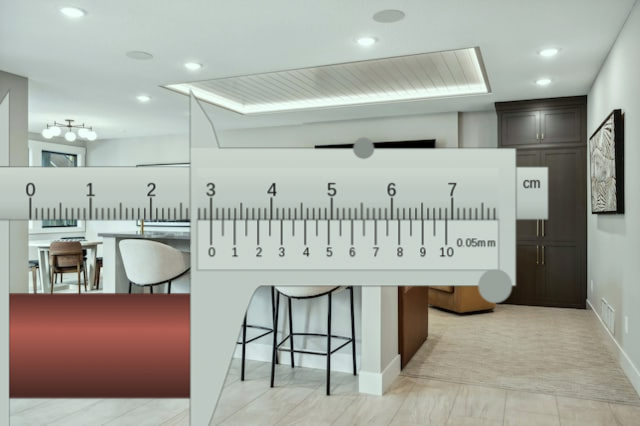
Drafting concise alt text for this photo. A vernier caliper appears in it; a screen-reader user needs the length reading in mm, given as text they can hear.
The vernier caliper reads 30.0 mm
